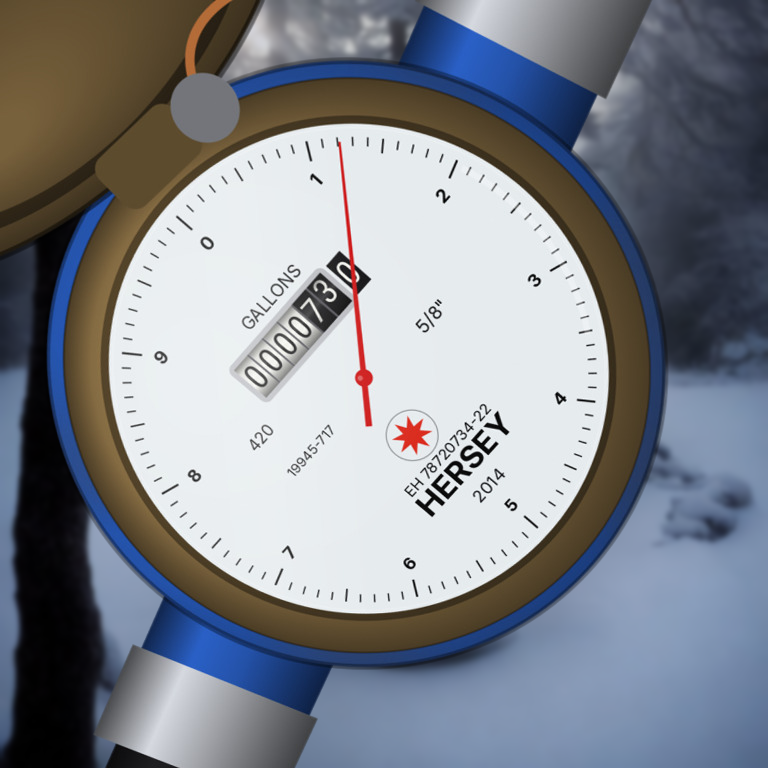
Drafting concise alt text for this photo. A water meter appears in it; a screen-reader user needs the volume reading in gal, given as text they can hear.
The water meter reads 731.2 gal
